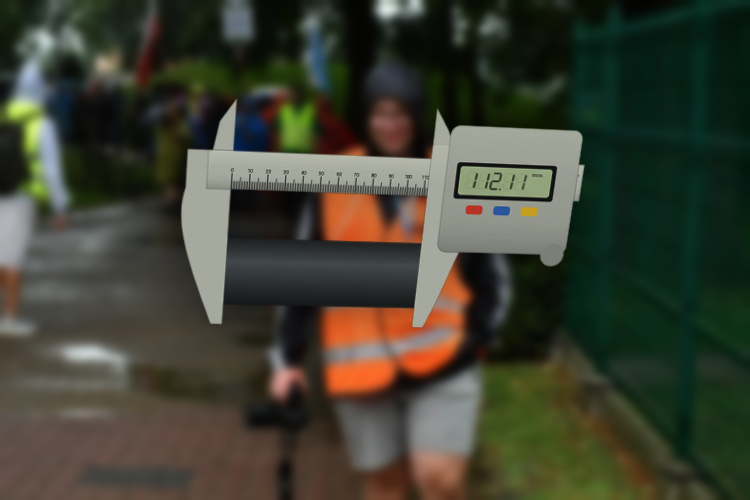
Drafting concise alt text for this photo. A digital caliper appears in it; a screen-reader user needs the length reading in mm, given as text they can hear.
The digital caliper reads 112.11 mm
